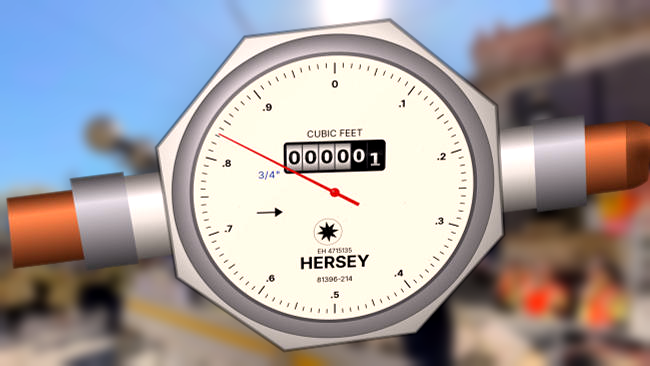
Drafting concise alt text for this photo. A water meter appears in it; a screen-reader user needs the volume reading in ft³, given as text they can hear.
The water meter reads 0.83 ft³
